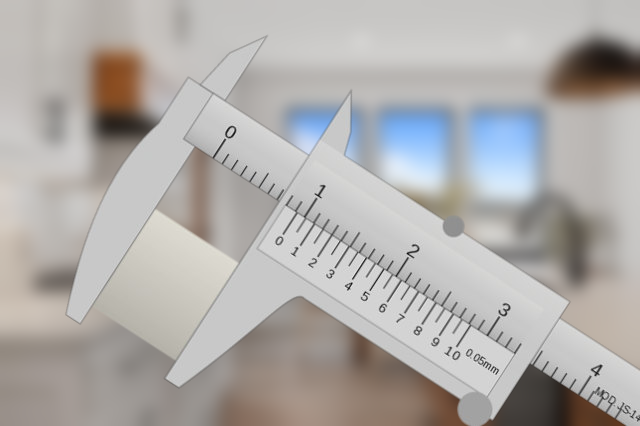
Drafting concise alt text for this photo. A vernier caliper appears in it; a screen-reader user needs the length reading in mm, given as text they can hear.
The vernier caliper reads 9.2 mm
